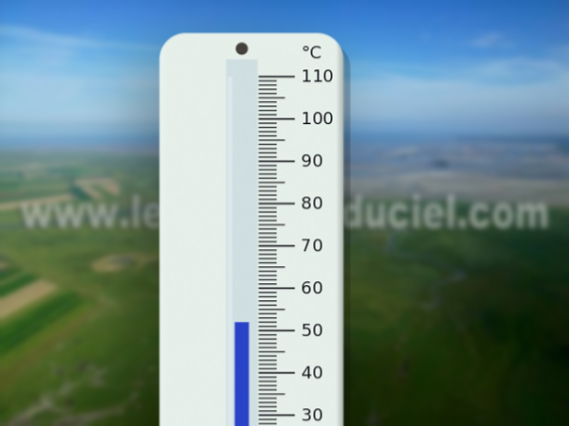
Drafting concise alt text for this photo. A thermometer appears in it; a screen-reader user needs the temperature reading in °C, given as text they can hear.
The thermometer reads 52 °C
